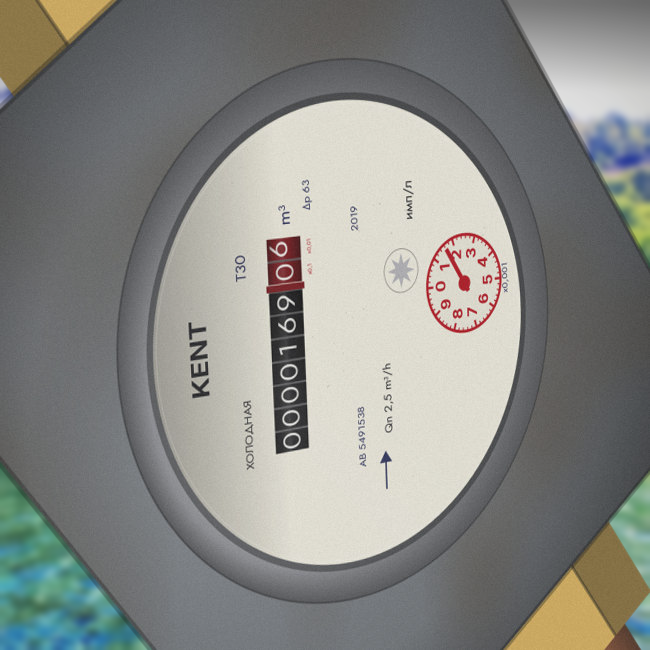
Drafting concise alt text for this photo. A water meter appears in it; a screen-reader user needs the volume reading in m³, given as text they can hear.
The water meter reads 169.061 m³
